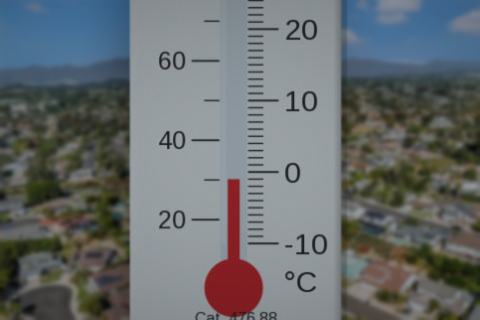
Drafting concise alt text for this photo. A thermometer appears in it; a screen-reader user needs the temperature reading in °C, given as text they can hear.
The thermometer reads -1 °C
